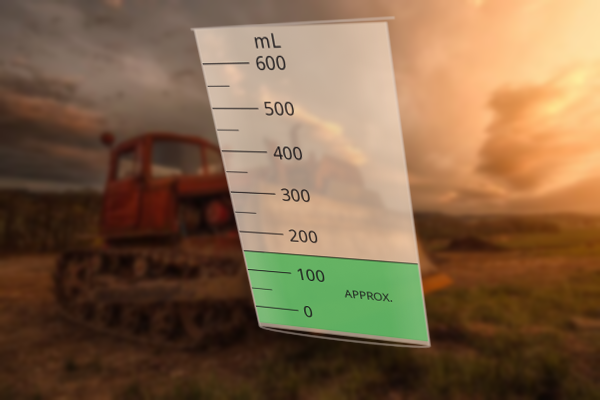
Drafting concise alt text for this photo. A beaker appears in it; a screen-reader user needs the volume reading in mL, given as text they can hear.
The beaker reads 150 mL
